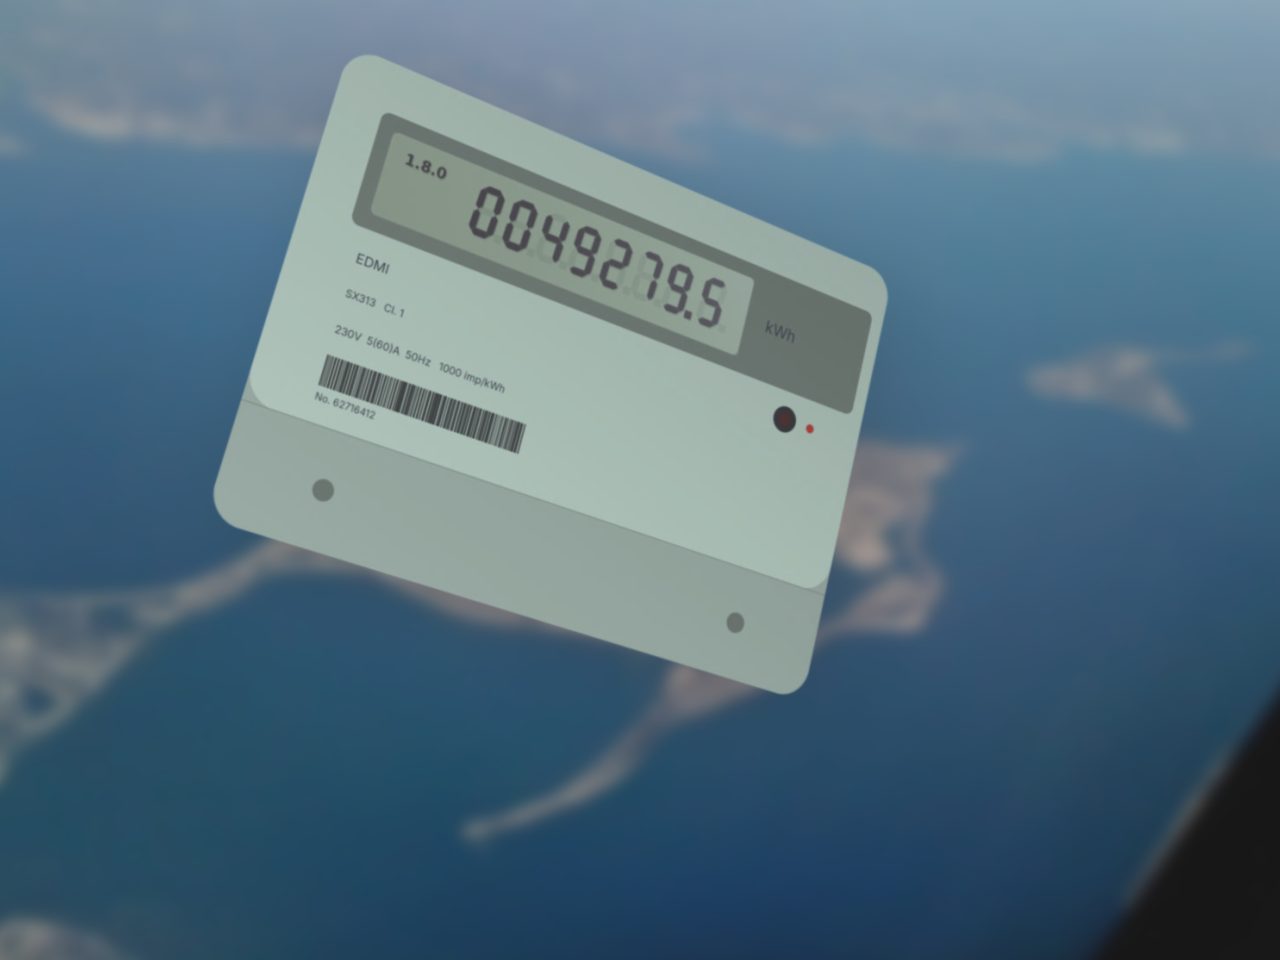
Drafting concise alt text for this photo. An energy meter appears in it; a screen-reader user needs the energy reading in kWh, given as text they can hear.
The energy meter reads 49279.5 kWh
